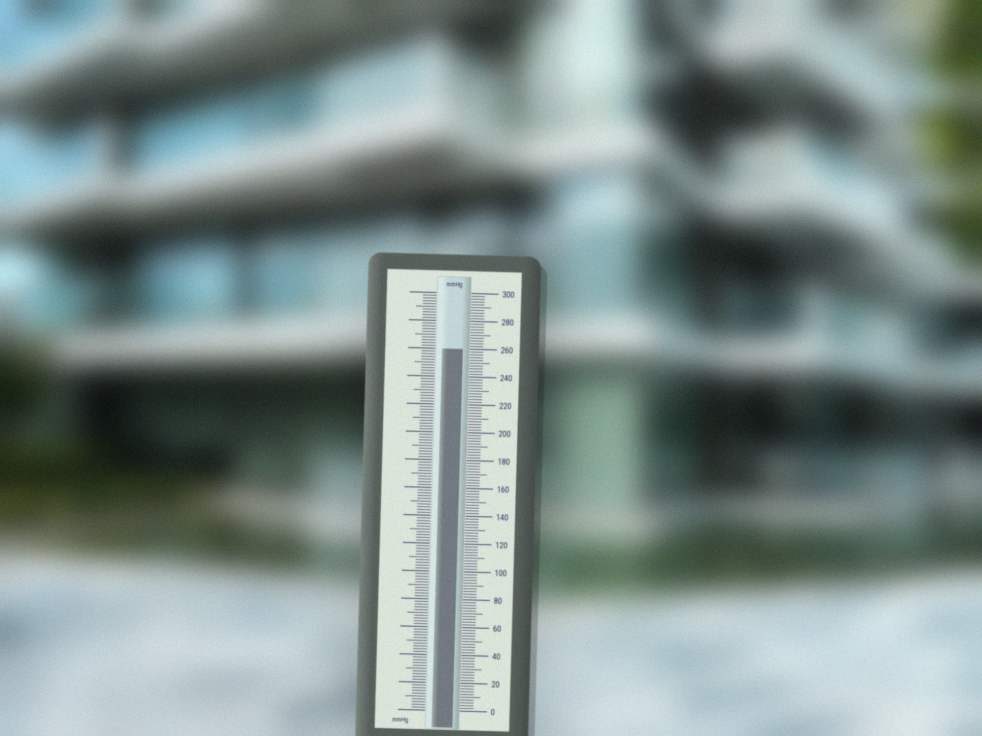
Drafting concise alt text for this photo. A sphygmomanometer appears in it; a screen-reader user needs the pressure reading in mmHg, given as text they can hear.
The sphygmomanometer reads 260 mmHg
